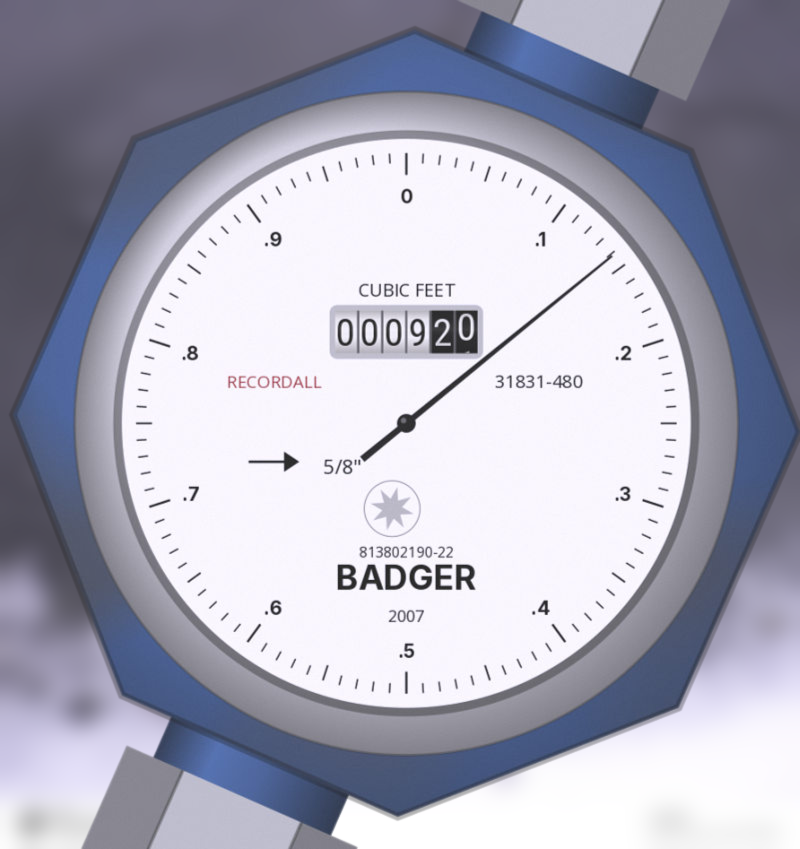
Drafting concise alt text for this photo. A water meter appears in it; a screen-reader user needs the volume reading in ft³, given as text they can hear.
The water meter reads 920.14 ft³
